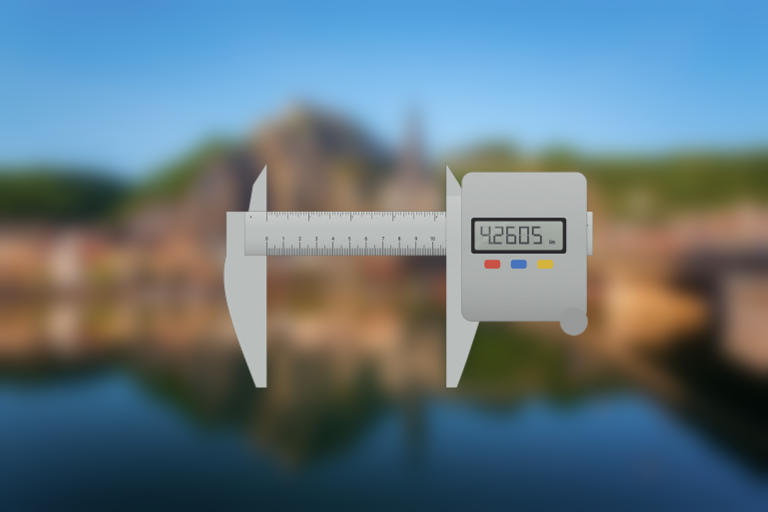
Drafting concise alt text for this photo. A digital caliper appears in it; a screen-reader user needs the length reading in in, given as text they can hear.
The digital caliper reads 4.2605 in
